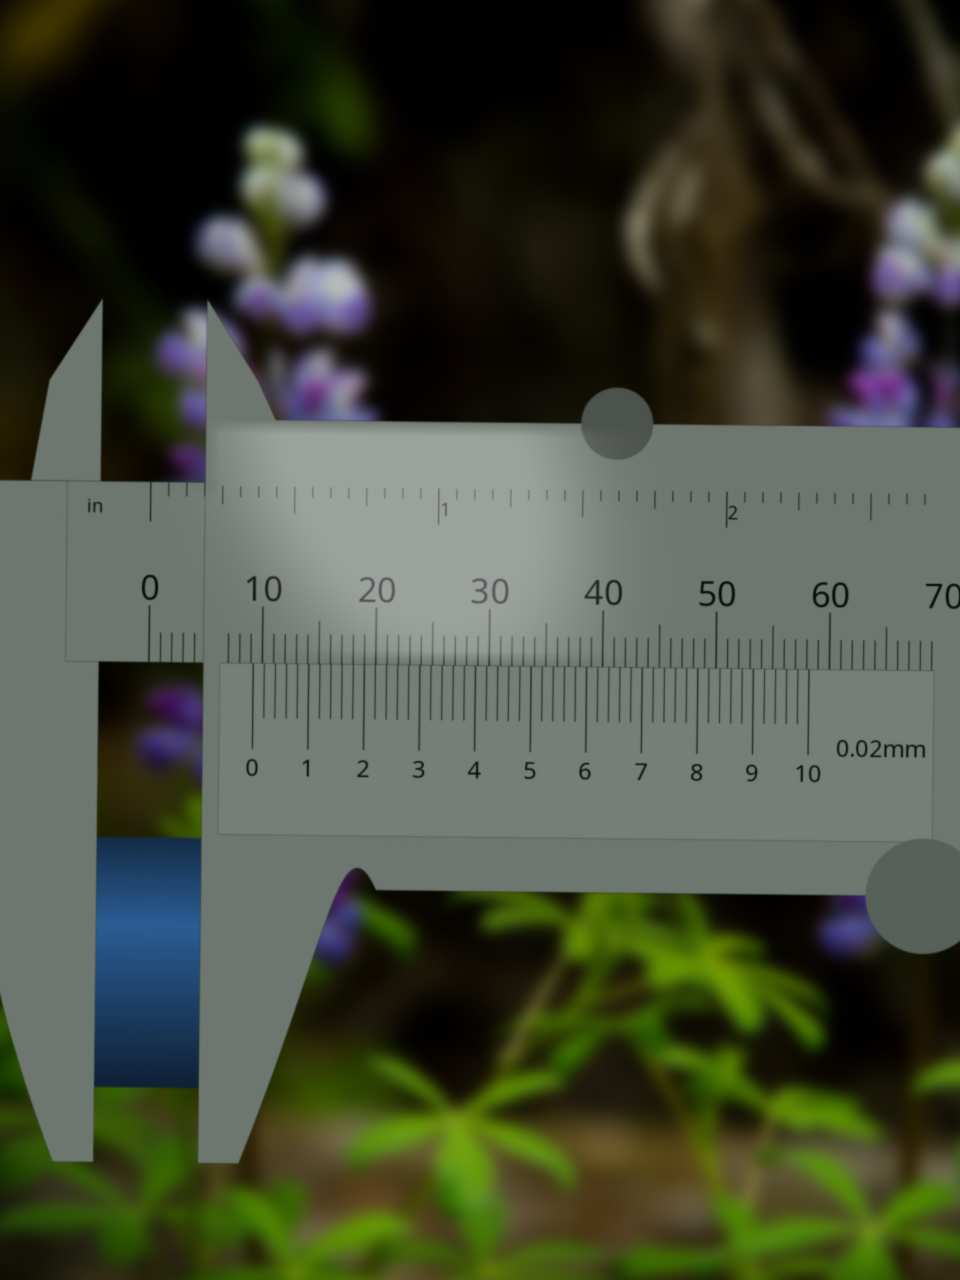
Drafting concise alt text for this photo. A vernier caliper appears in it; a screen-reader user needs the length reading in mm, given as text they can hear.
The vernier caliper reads 9.2 mm
